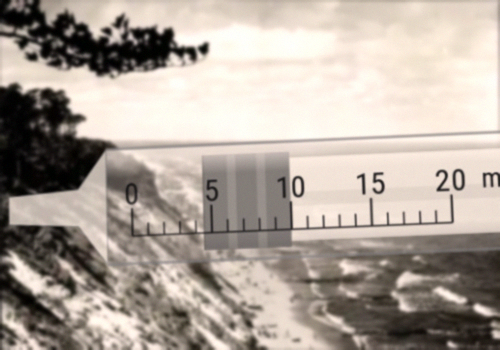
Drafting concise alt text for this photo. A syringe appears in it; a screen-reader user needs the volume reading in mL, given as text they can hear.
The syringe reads 4.5 mL
